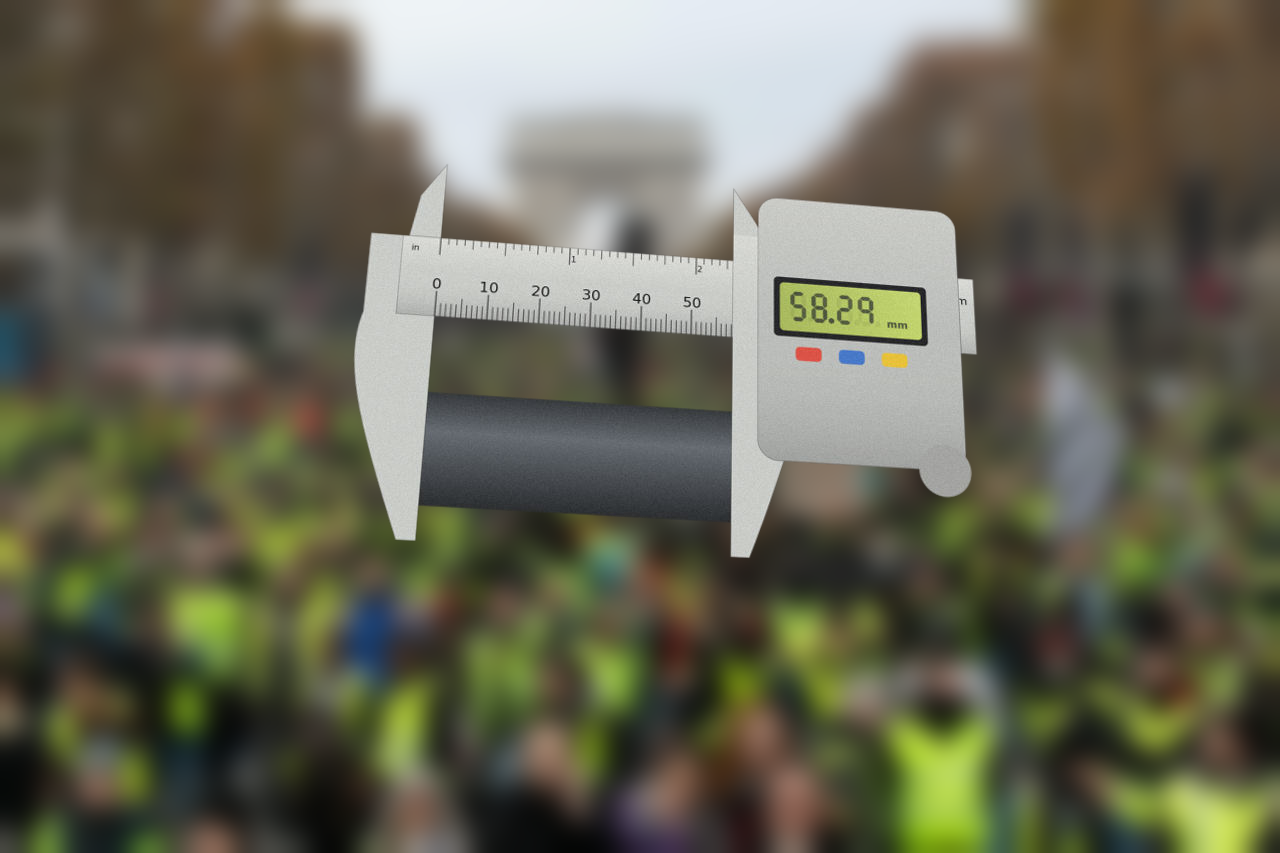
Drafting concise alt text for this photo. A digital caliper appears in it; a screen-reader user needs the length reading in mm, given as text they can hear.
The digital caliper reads 58.29 mm
